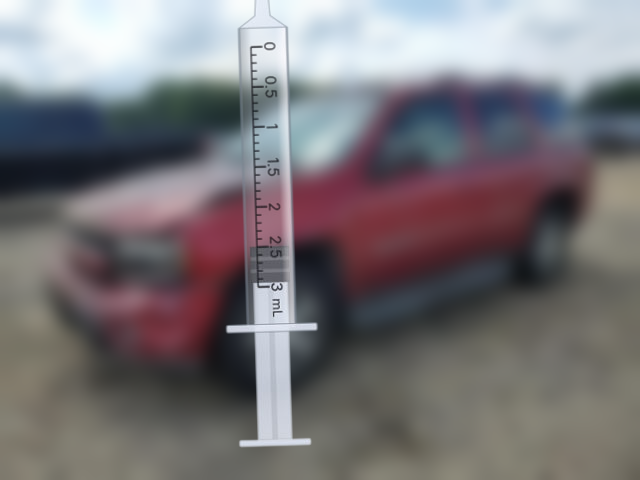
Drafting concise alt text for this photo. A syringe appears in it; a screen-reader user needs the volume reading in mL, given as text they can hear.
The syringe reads 2.5 mL
